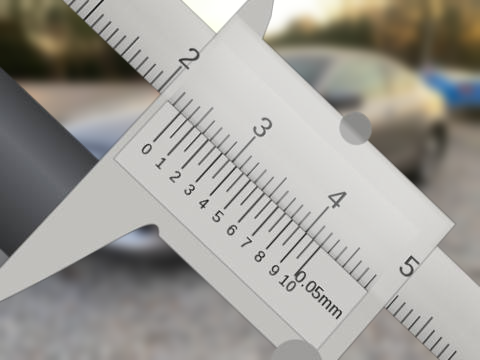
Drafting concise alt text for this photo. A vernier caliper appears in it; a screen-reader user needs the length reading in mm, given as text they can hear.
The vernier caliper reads 23.0 mm
